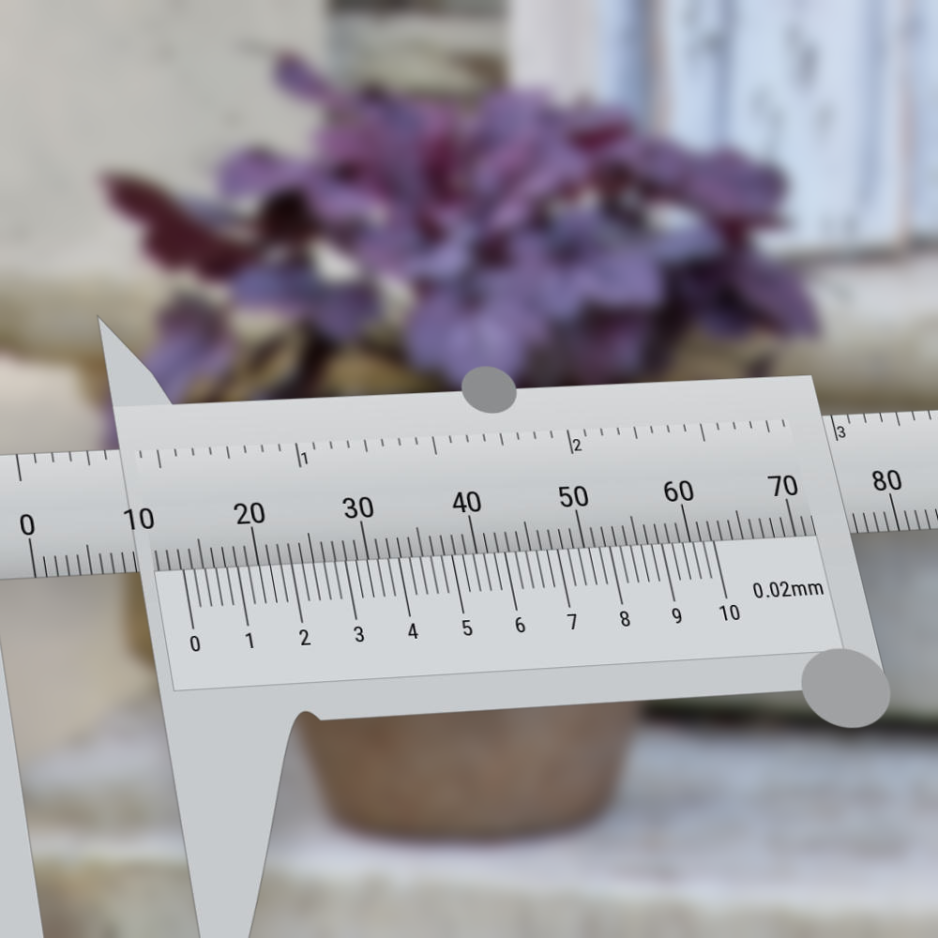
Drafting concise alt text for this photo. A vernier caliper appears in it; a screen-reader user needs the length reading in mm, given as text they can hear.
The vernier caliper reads 13.2 mm
